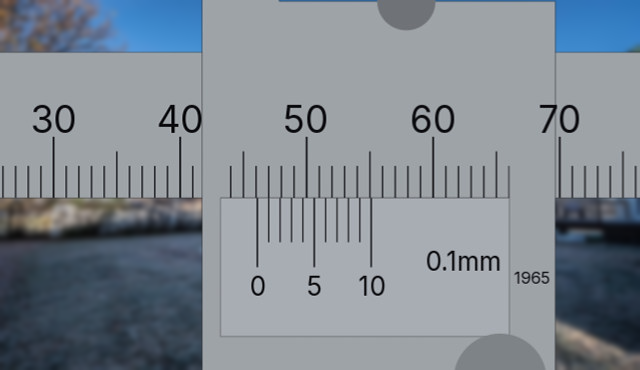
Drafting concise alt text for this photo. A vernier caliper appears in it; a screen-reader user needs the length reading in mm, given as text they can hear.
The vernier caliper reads 46.1 mm
